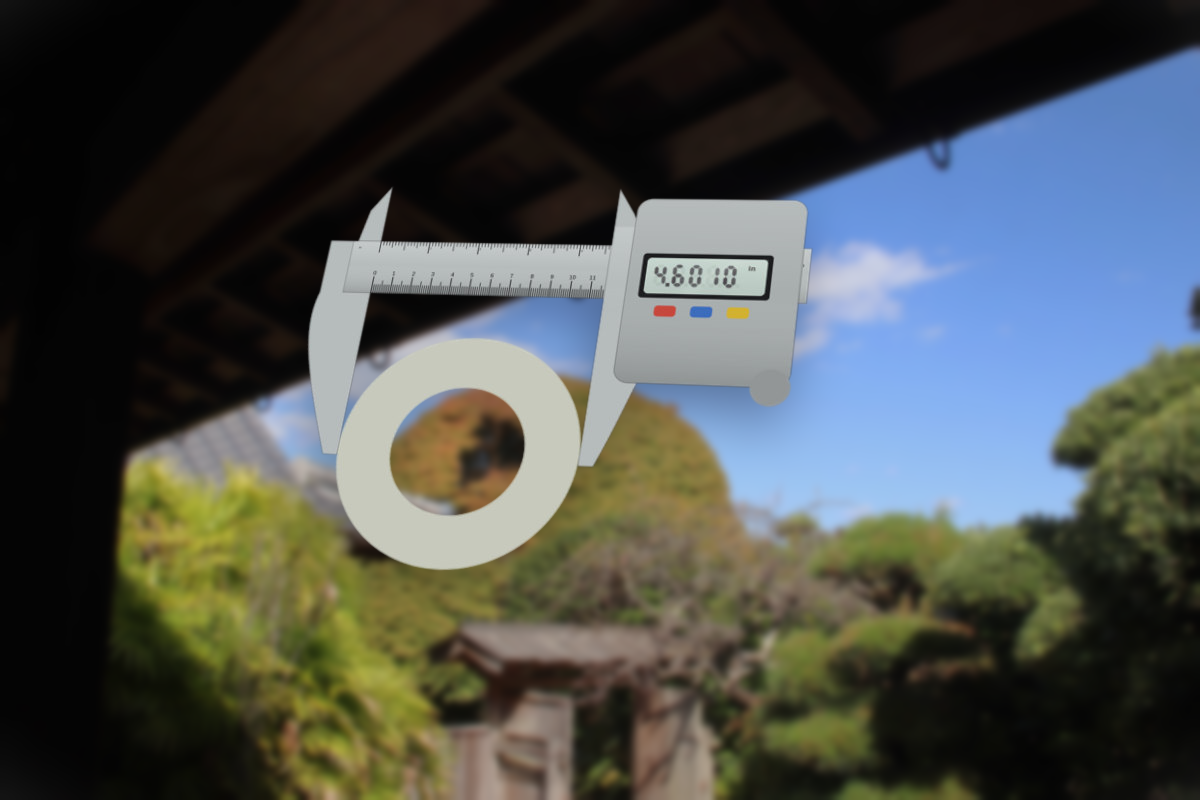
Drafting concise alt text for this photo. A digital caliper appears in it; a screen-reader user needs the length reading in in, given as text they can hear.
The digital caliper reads 4.6010 in
